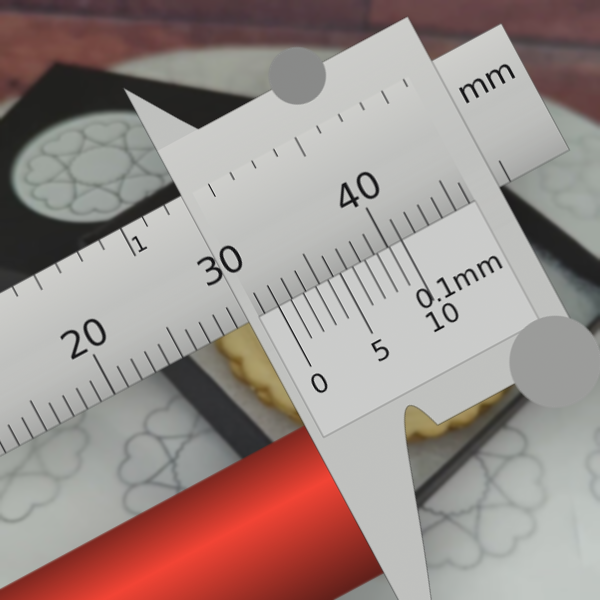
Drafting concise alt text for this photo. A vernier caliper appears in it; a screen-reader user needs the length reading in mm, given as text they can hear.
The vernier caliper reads 32.0 mm
